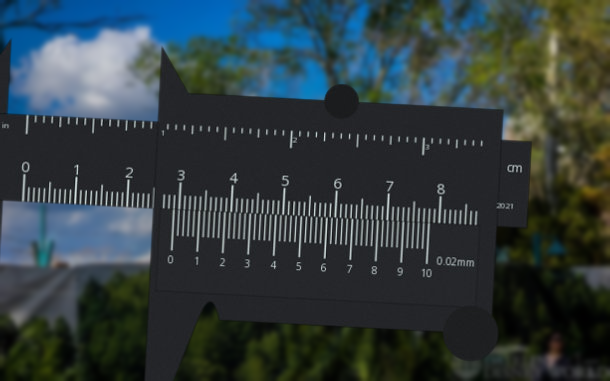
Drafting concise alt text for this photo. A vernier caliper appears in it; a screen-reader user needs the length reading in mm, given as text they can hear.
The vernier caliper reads 29.0 mm
